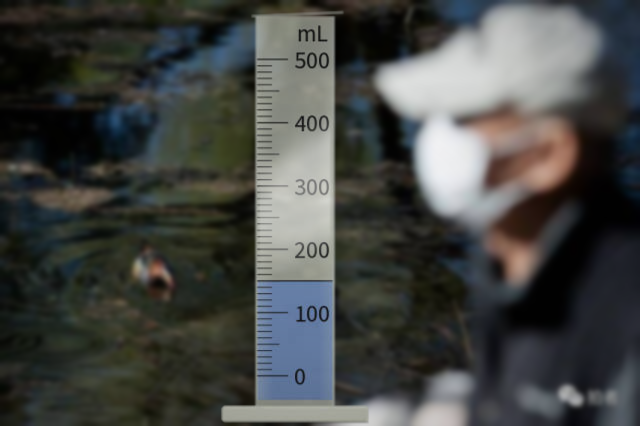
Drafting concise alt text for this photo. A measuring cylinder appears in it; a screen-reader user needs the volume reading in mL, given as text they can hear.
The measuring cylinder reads 150 mL
